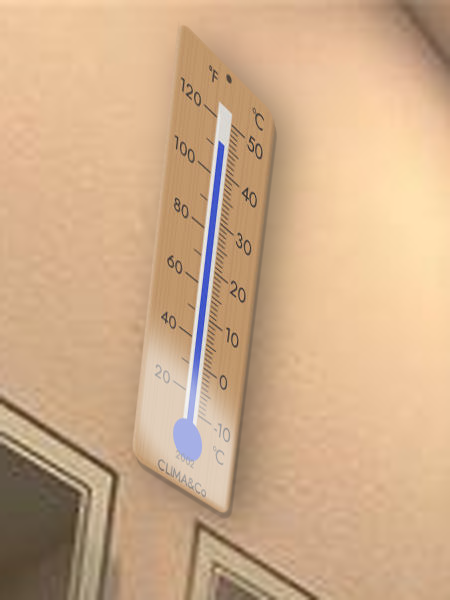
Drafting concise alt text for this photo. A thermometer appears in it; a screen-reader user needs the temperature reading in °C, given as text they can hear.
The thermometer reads 45 °C
